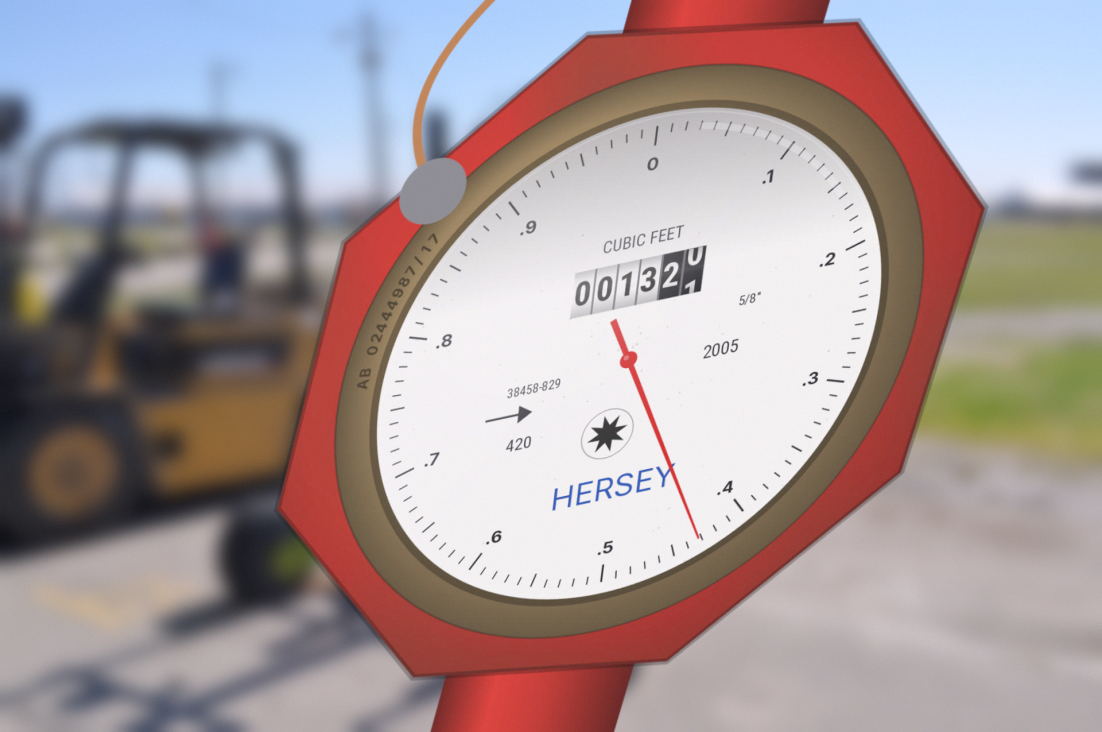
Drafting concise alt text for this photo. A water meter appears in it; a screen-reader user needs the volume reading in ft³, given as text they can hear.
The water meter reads 1320.43 ft³
